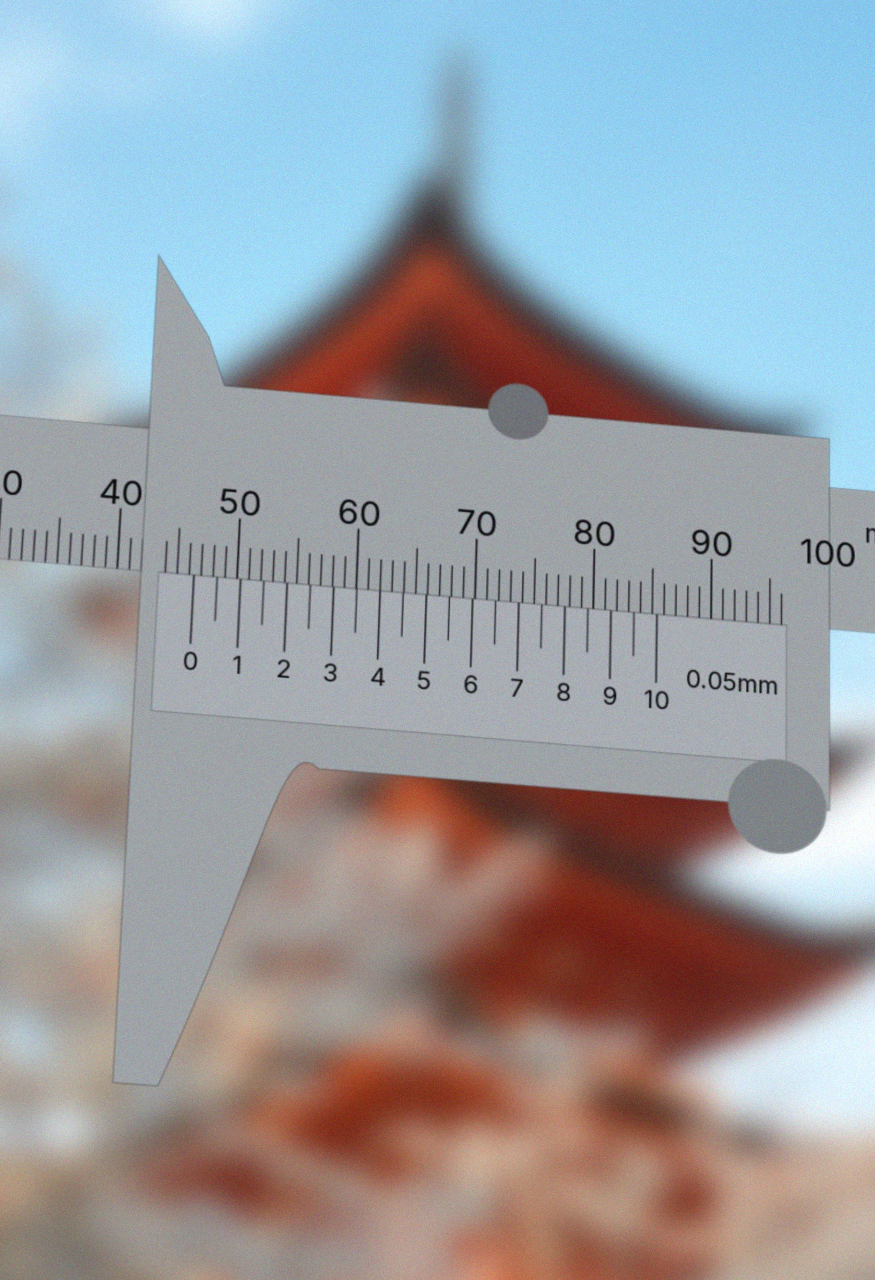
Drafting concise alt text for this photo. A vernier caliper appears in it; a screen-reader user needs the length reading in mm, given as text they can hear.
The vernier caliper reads 46.4 mm
